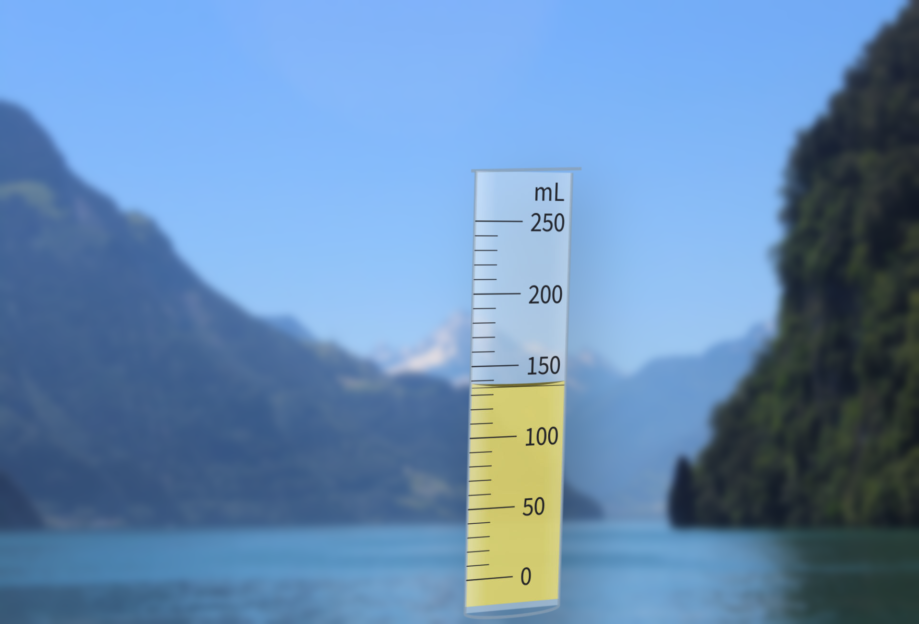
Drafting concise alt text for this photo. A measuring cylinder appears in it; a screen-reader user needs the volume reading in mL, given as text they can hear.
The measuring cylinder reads 135 mL
